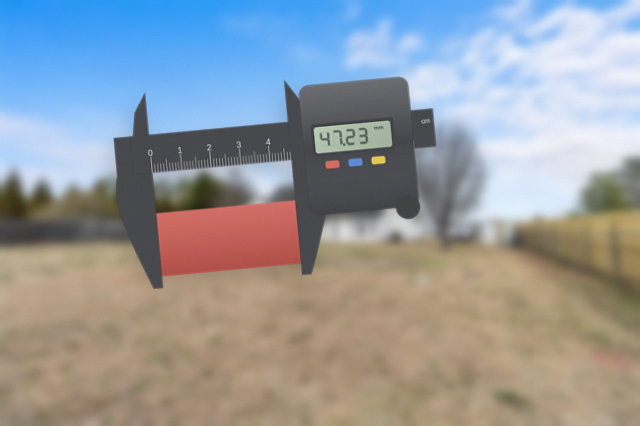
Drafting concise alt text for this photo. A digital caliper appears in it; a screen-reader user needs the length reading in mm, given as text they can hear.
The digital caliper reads 47.23 mm
